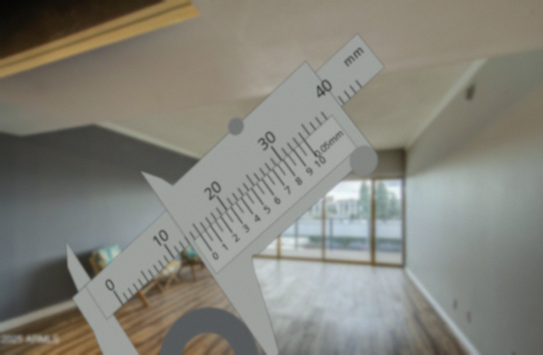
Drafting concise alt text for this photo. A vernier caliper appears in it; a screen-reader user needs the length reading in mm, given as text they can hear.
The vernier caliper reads 15.0 mm
